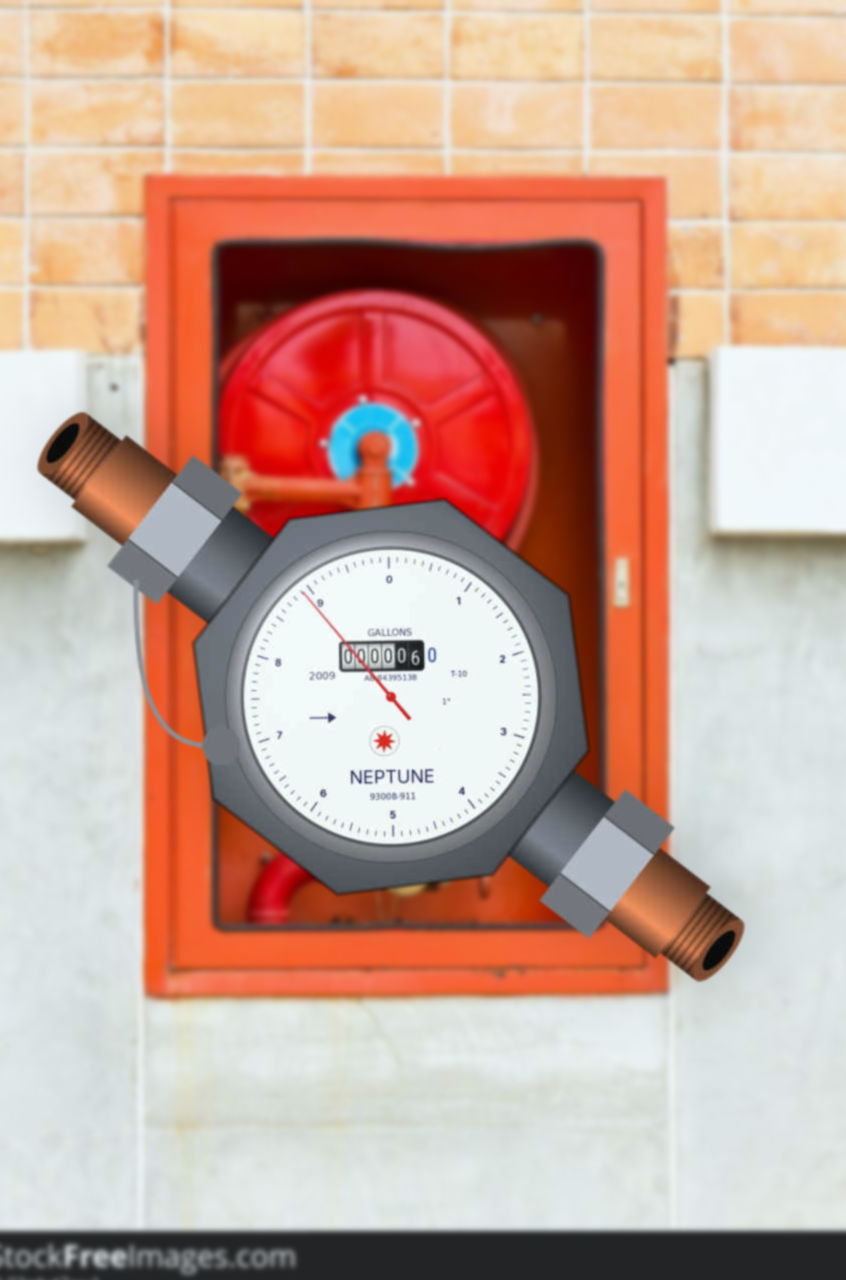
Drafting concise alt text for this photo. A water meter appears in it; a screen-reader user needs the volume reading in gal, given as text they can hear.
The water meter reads 58.9 gal
